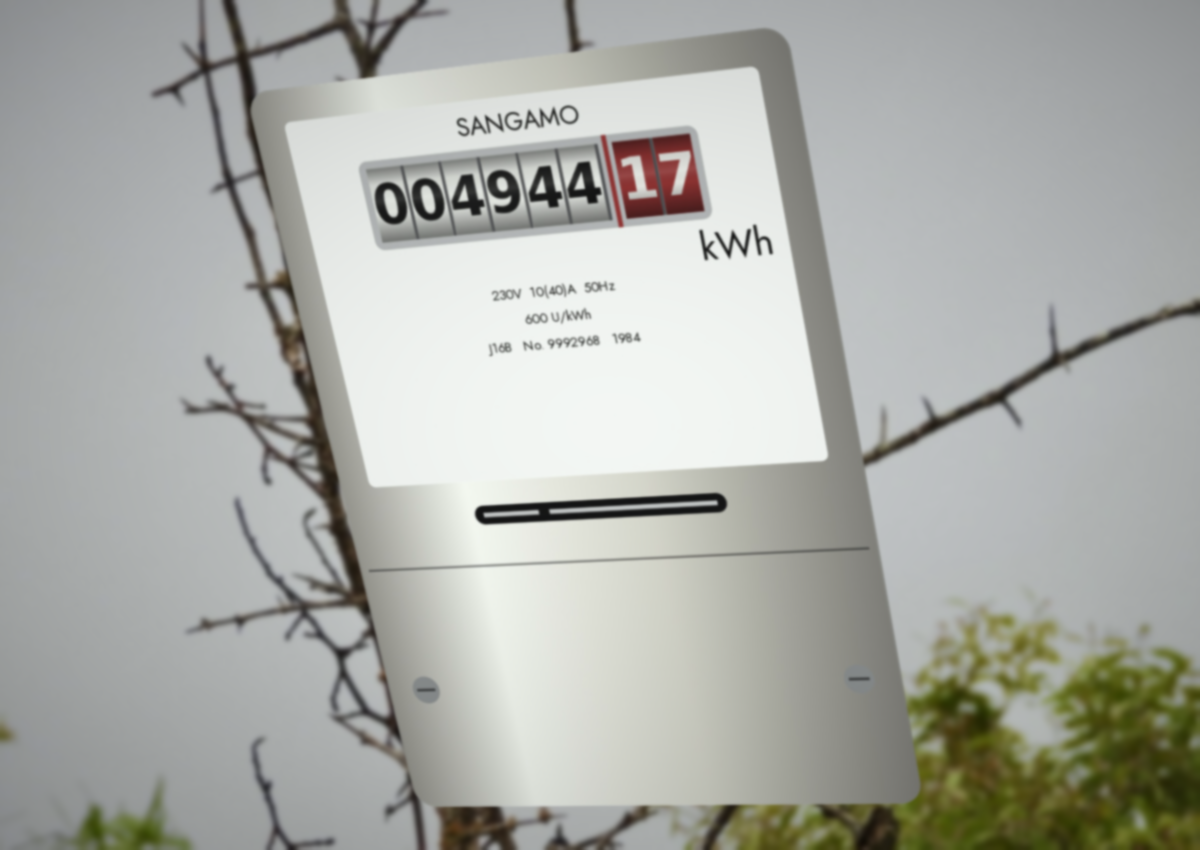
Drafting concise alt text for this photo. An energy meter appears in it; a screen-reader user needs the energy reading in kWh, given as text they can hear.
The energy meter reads 4944.17 kWh
